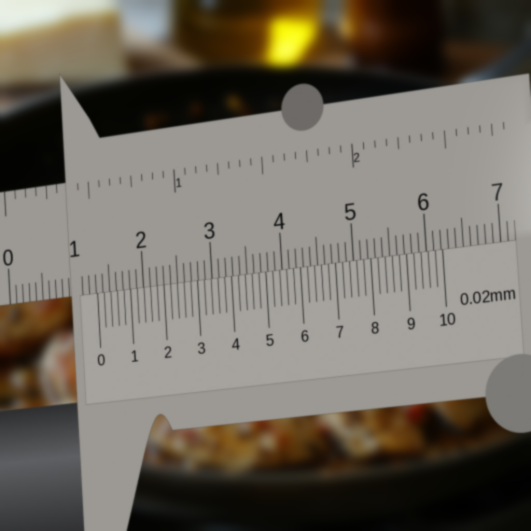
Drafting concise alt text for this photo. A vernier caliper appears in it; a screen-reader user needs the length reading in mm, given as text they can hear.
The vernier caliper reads 13.2 mm
